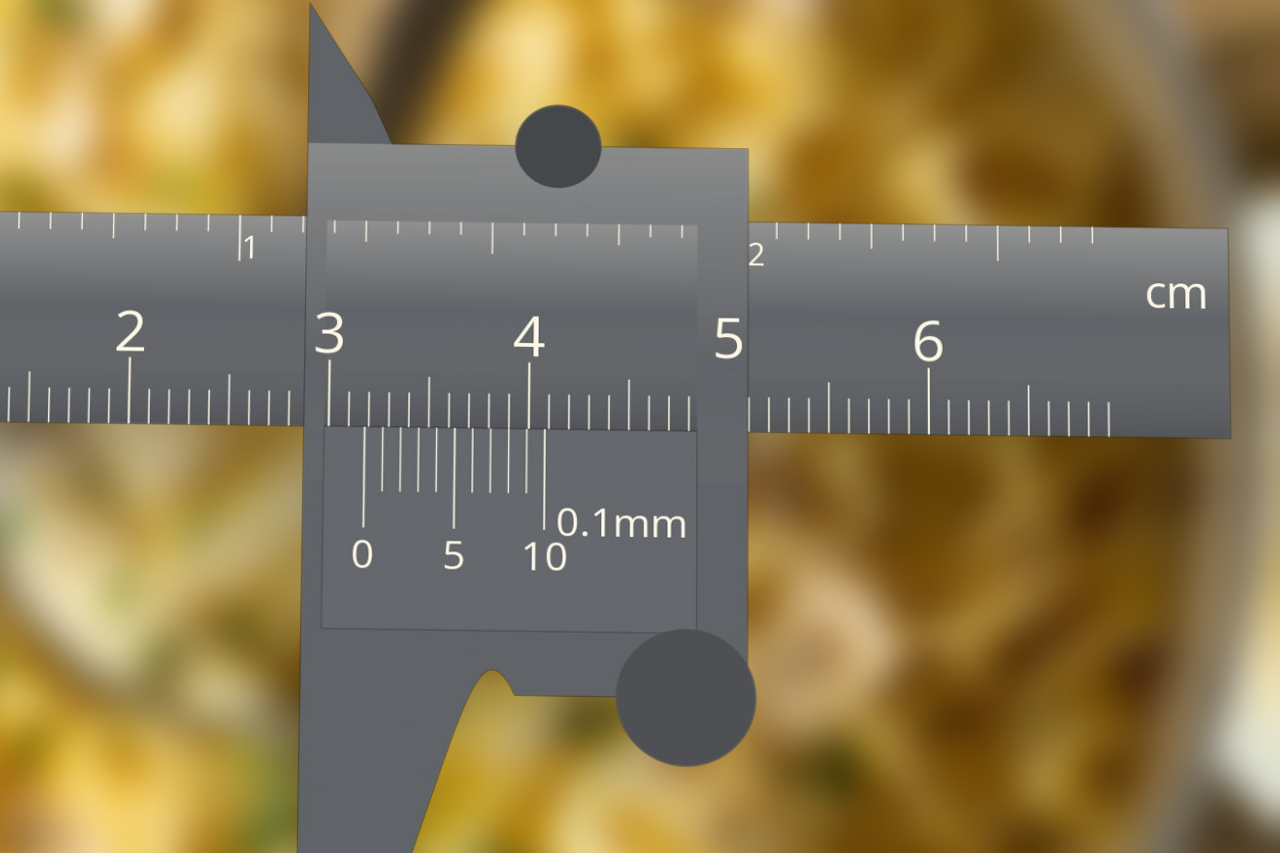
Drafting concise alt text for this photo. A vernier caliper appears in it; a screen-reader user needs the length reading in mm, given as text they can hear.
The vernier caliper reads 31.8 mm
